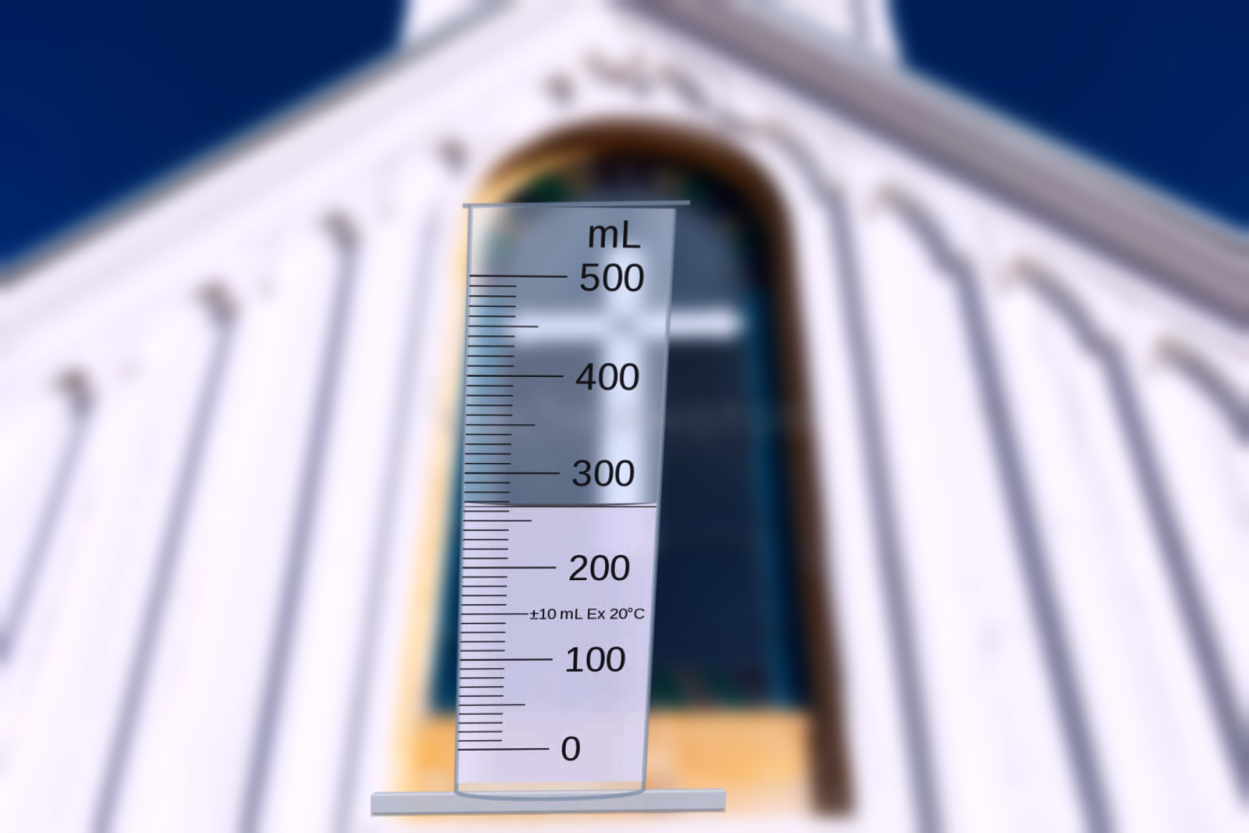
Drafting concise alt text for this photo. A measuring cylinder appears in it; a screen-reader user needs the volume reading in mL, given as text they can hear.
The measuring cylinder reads 265 mL
